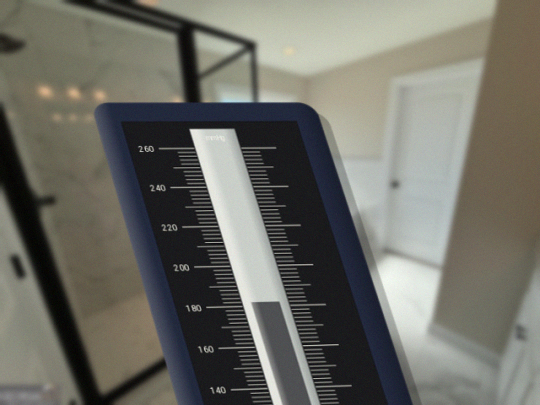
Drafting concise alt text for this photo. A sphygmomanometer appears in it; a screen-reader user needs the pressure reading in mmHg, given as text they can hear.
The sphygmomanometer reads 182 mmHg
